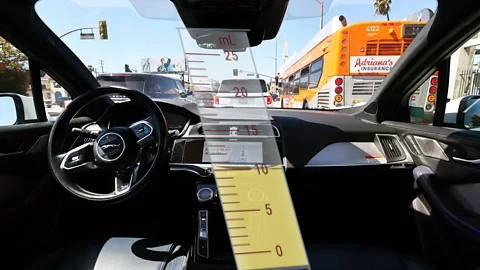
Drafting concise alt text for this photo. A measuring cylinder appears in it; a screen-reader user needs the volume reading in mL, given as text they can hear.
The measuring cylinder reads 10 mL
